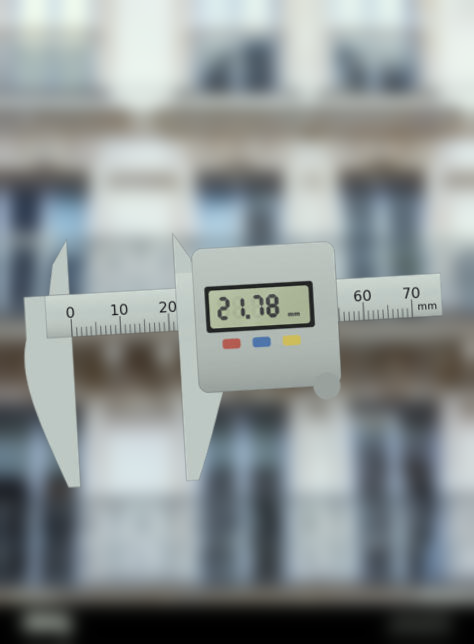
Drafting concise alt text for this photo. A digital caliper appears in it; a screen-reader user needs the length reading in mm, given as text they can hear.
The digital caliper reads 21.78 mm
